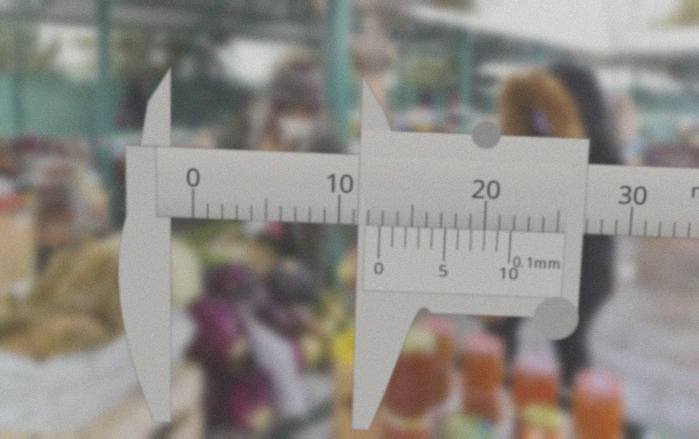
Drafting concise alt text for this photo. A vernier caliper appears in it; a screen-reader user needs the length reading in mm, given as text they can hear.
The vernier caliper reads 12.8 mm
